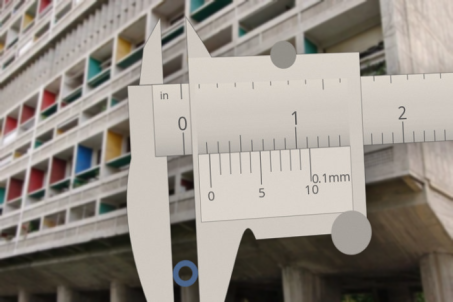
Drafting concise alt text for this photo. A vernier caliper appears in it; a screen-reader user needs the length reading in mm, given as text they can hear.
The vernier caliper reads 2.2 mm
